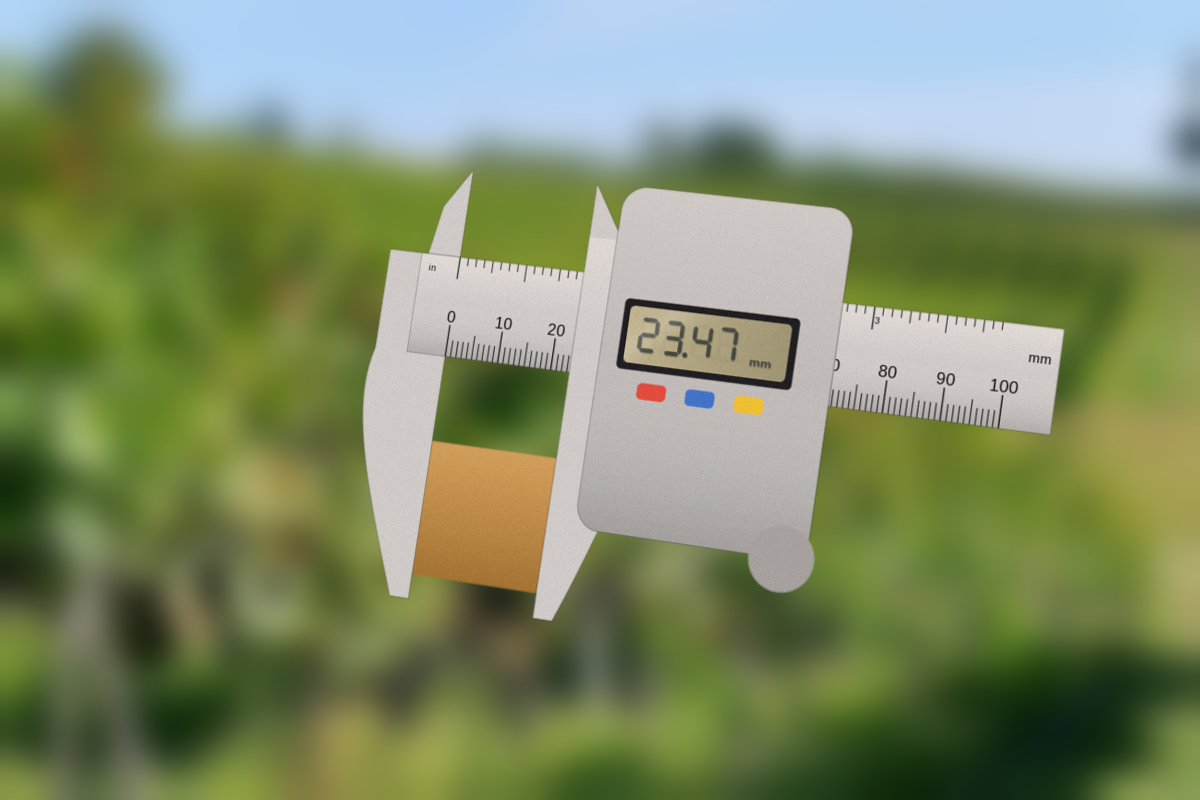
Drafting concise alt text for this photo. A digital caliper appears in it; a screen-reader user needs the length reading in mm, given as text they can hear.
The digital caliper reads 23.47 mm
